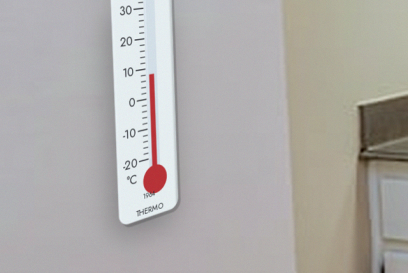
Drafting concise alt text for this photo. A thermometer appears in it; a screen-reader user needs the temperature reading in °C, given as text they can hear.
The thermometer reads 8 °C
